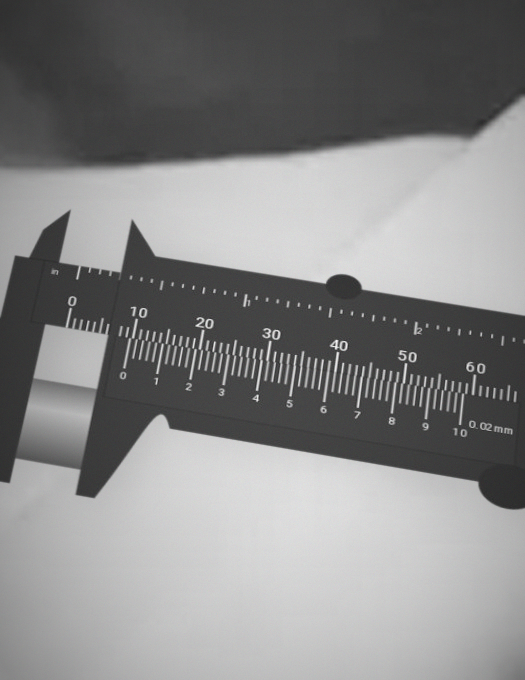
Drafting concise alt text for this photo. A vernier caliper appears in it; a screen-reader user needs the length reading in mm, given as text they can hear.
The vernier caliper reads 9.6 mm
